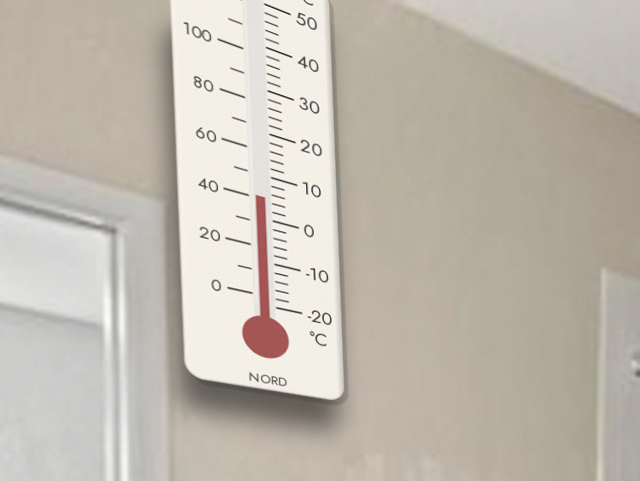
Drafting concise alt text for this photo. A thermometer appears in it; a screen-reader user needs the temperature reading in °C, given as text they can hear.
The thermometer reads 5 °C
